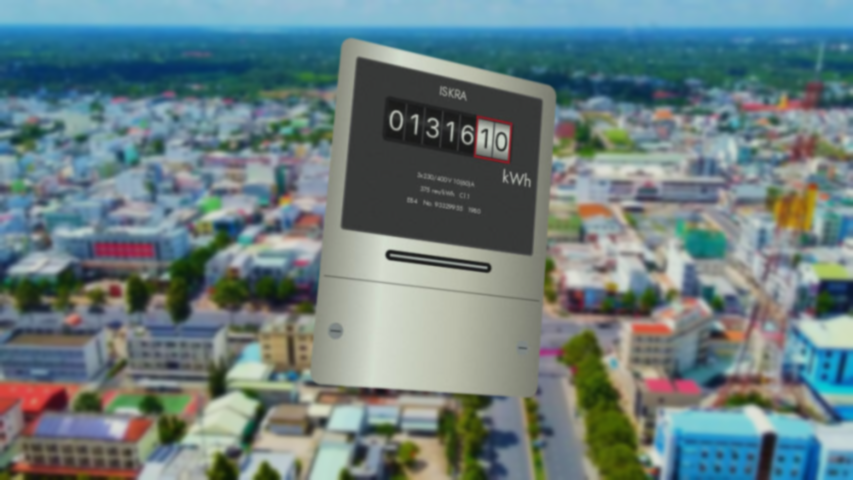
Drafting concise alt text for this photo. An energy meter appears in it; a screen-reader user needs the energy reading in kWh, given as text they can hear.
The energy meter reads 1316.10 kWh
